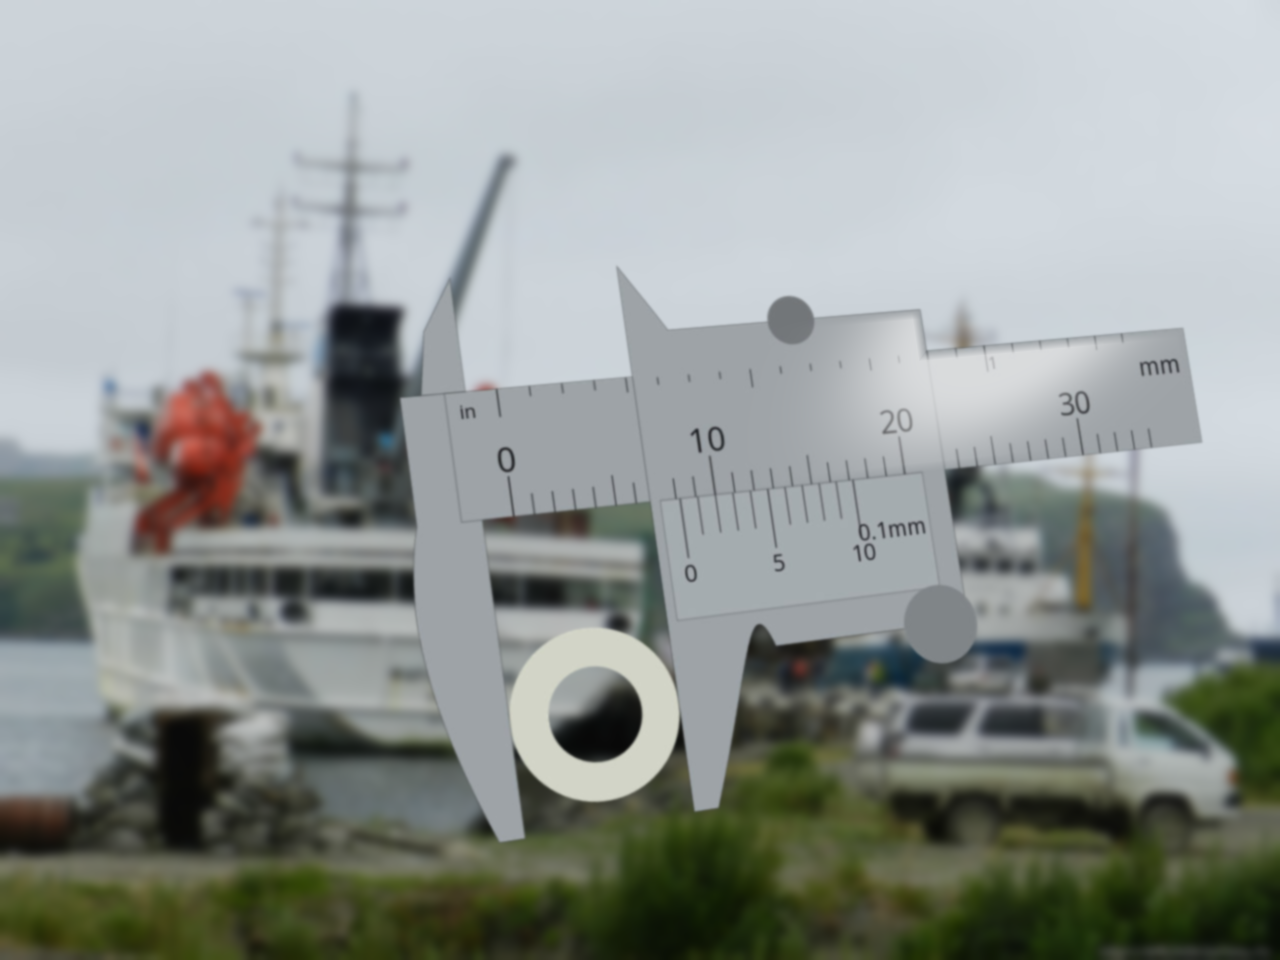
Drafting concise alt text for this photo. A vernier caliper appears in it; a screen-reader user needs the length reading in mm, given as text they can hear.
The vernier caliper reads 8.2 mm
